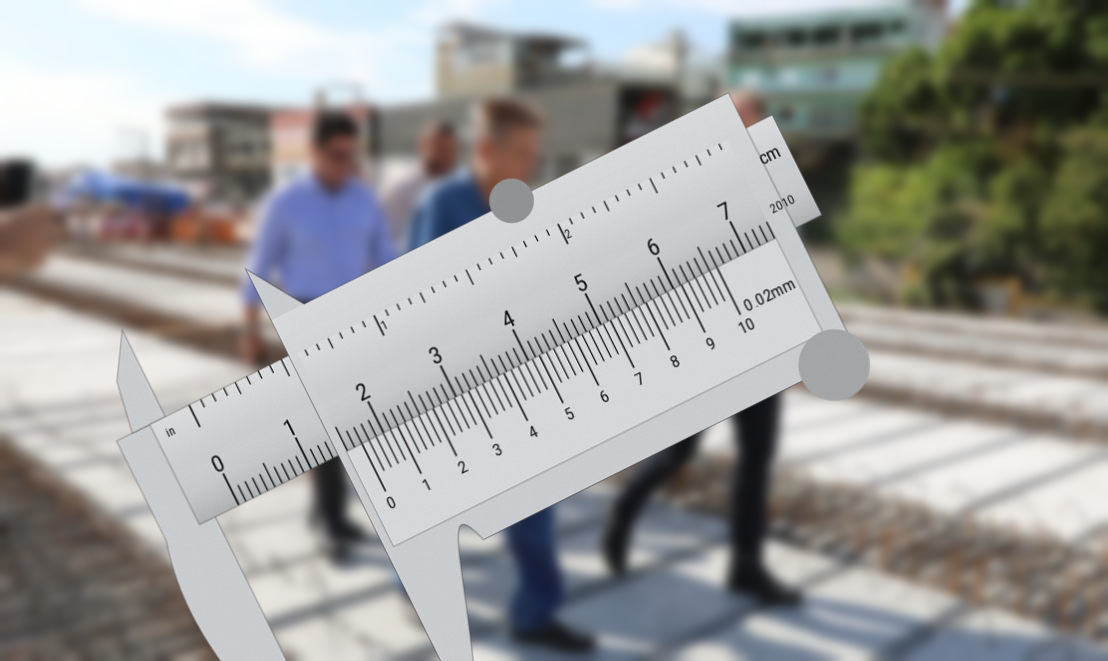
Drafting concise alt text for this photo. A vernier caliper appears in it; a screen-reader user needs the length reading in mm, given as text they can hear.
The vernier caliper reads 17.0 mm
